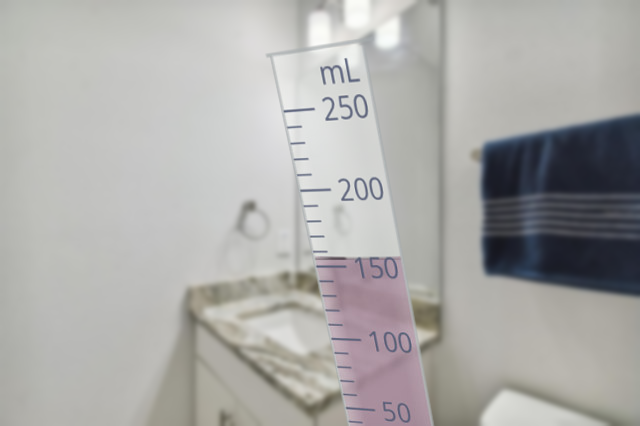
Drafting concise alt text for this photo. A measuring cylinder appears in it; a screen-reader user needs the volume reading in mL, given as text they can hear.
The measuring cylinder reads 155 mL
